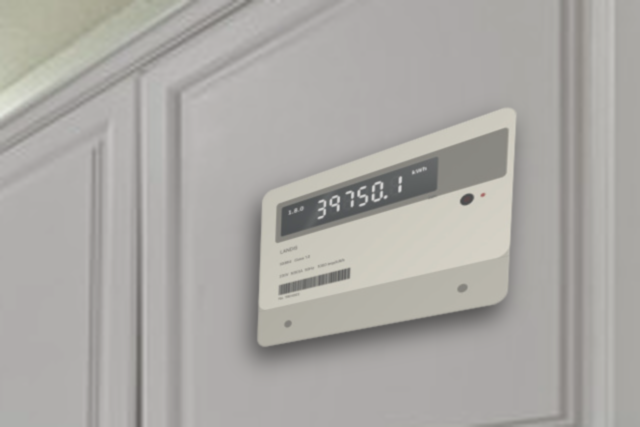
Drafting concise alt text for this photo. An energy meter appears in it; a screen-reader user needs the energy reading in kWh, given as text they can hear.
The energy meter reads 39750.1 kWh
